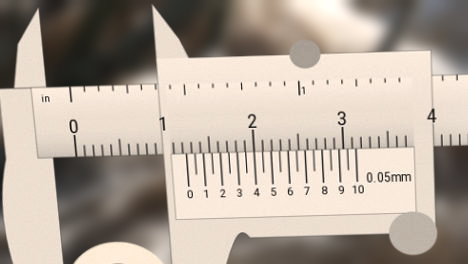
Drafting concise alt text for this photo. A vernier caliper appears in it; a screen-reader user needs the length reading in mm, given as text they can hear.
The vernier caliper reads 12.4 mm
